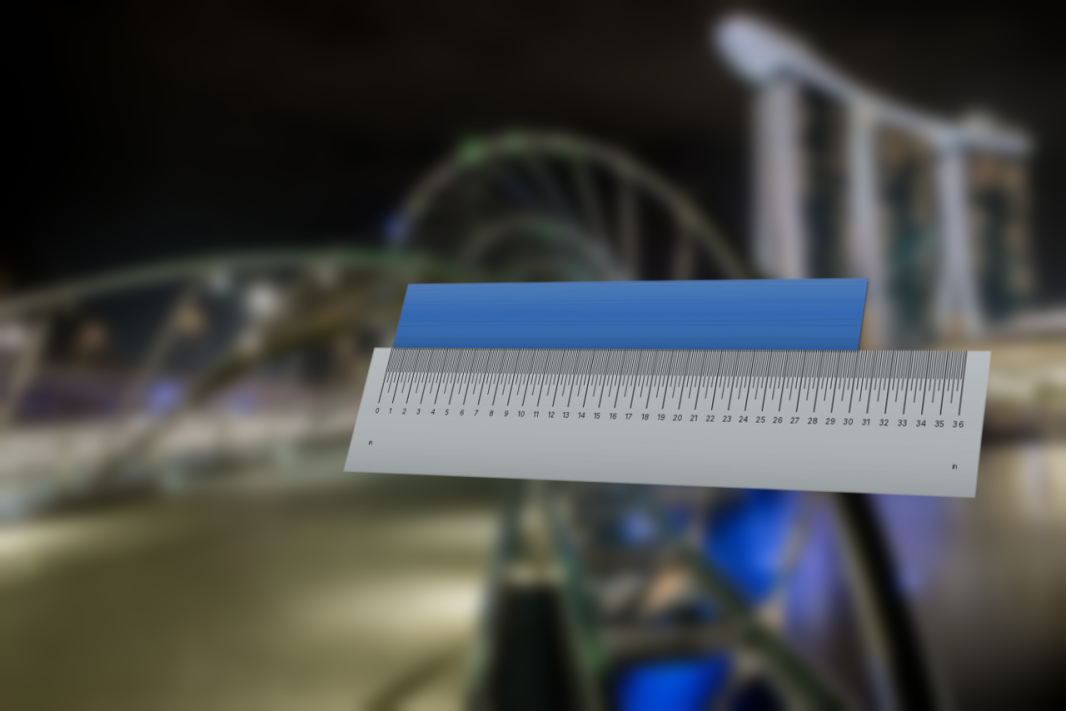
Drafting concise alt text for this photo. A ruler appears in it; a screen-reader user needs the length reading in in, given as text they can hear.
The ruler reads 30 in
